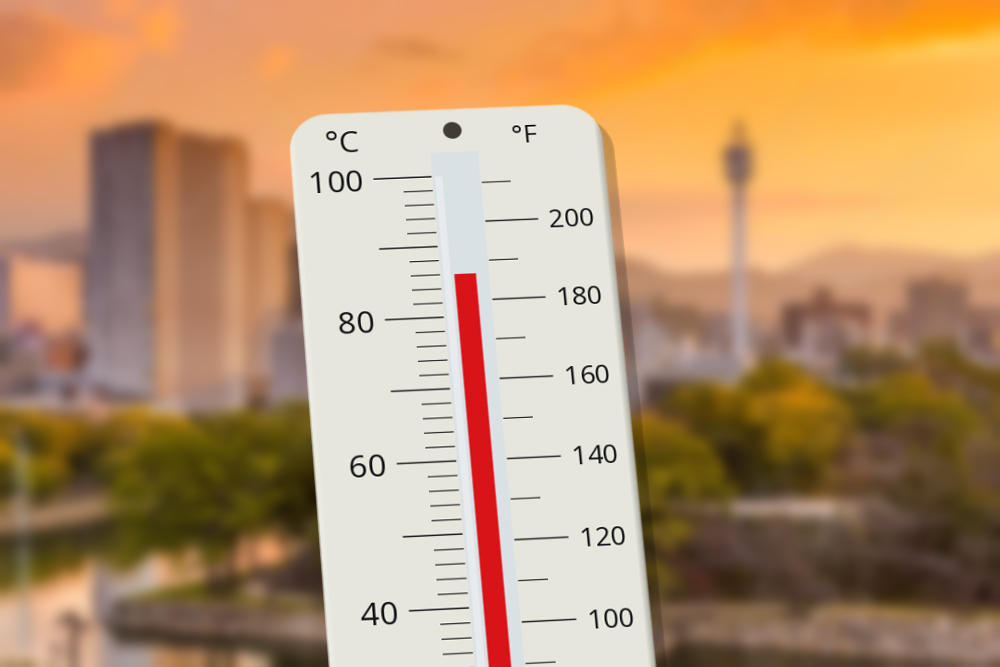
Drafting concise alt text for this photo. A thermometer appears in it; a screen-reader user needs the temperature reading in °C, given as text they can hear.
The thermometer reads 86 °C
